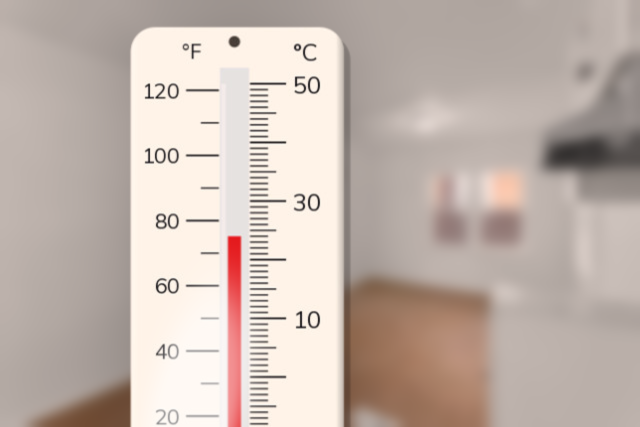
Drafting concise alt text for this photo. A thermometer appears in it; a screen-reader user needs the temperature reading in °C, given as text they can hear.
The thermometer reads 24 °C
